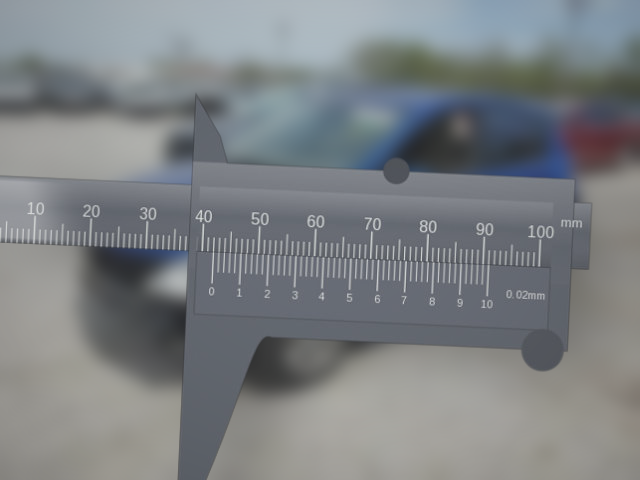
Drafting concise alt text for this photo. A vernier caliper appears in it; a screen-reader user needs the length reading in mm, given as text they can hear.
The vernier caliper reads 42.0 mm
